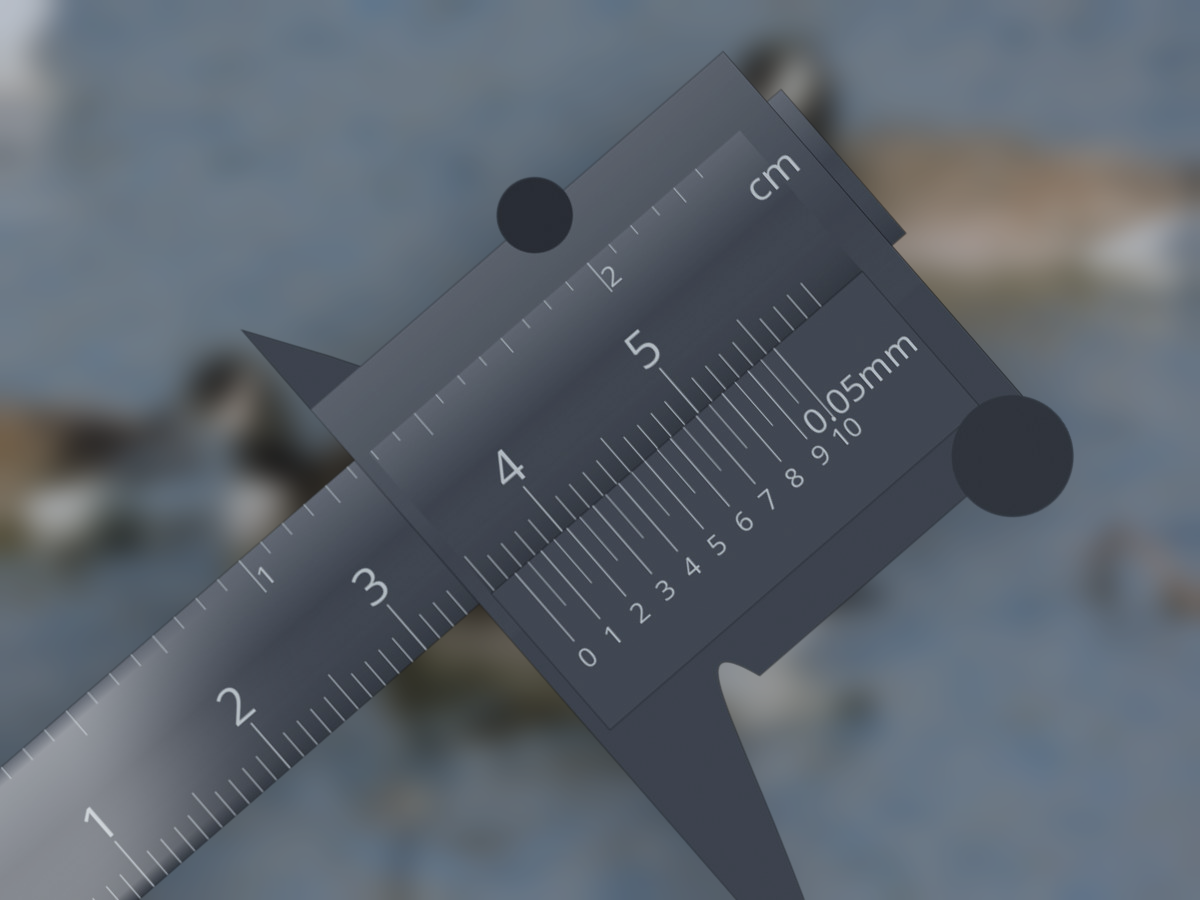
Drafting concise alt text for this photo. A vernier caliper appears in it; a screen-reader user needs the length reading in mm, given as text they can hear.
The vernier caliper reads 36.5 mm
